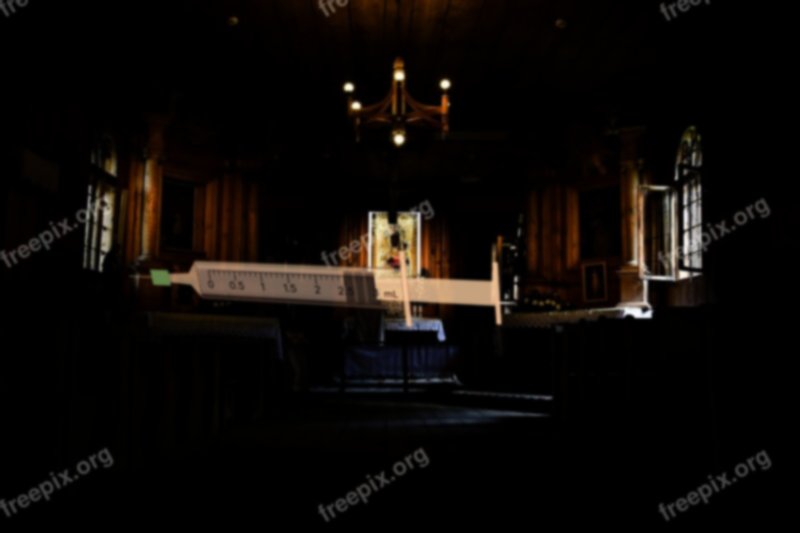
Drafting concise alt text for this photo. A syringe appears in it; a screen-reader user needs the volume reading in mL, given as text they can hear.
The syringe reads 2.5 mL
